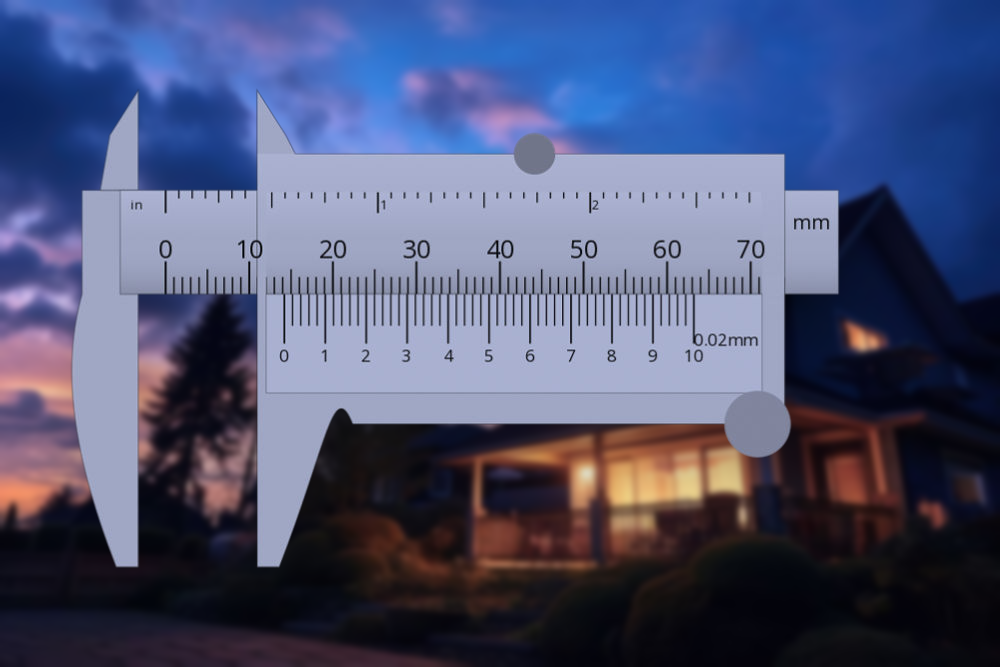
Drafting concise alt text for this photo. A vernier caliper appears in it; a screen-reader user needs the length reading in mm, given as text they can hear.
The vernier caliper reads 14.2 mm
